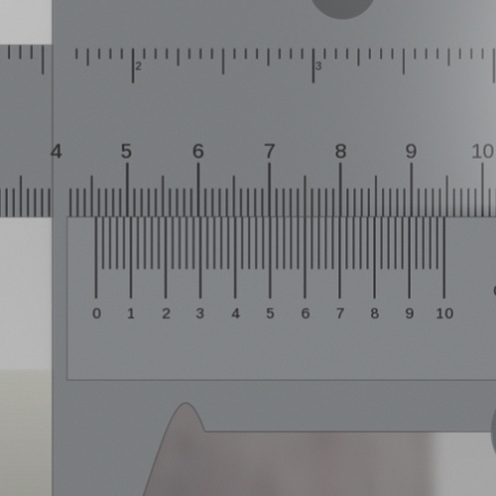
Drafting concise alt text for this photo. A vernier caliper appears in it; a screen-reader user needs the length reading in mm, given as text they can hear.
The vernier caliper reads 45.6 mm
